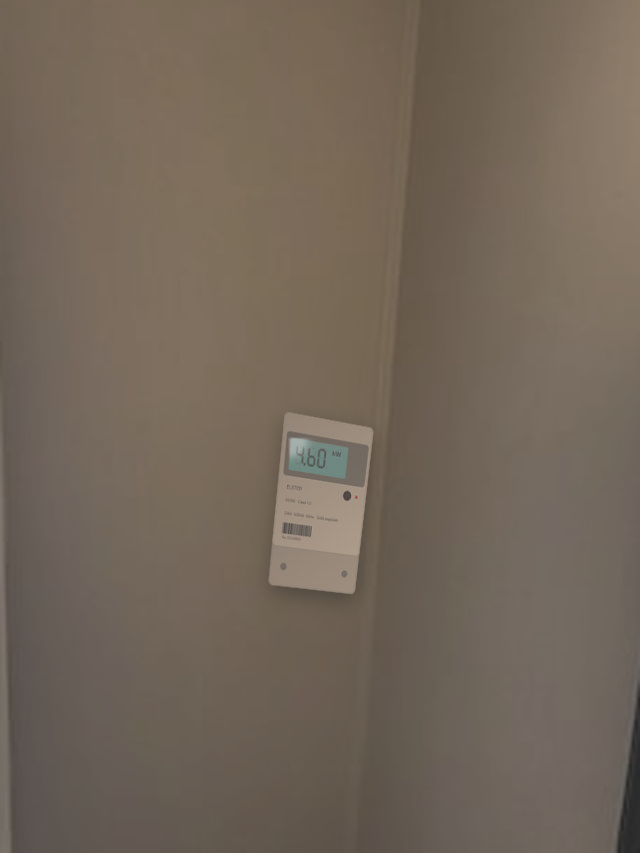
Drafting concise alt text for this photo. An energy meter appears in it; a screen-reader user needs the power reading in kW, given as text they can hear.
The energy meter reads 4.60 kW
